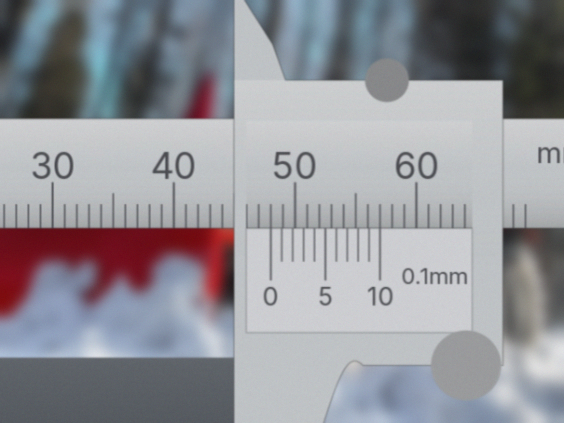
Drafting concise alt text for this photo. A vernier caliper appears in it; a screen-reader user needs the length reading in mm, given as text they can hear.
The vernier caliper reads 48.0 mm
